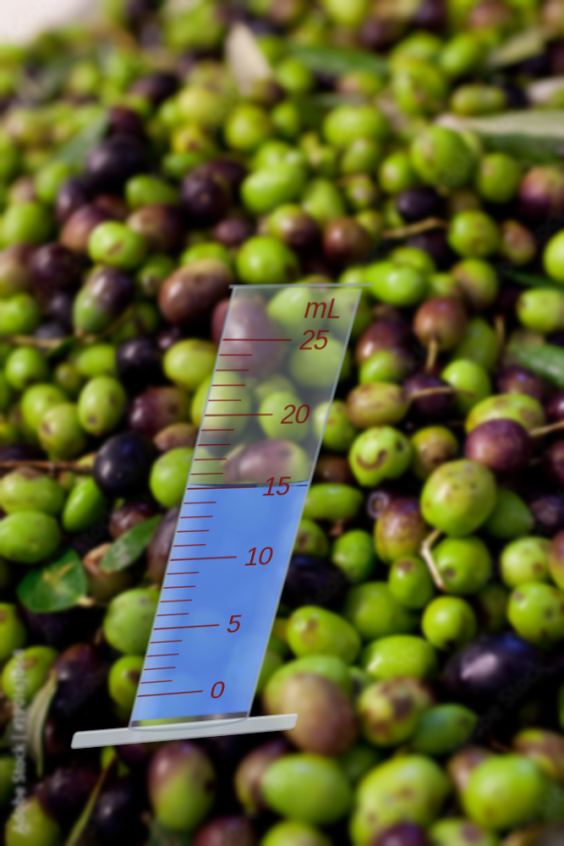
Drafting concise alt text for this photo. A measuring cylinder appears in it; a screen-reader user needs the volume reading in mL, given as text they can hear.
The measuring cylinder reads 15 mL
